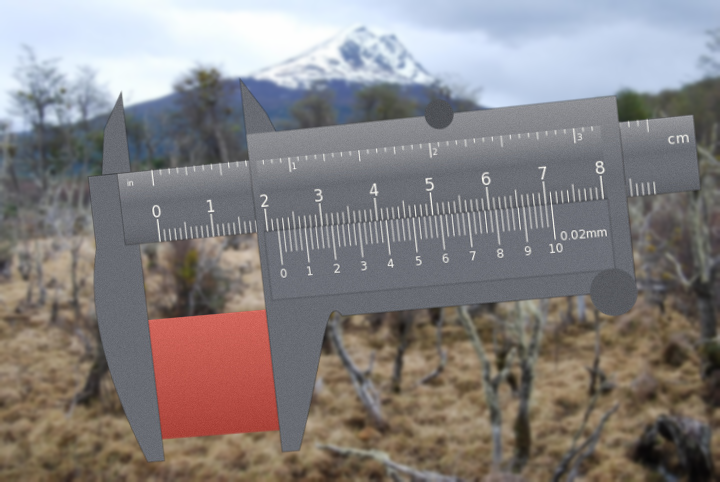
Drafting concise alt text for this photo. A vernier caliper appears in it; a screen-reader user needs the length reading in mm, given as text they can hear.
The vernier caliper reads 22.0 mm
